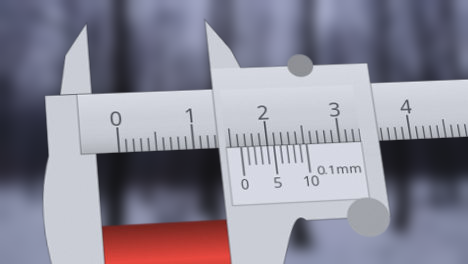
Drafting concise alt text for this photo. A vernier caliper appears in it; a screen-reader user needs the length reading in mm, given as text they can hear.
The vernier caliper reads 16.4 mm
